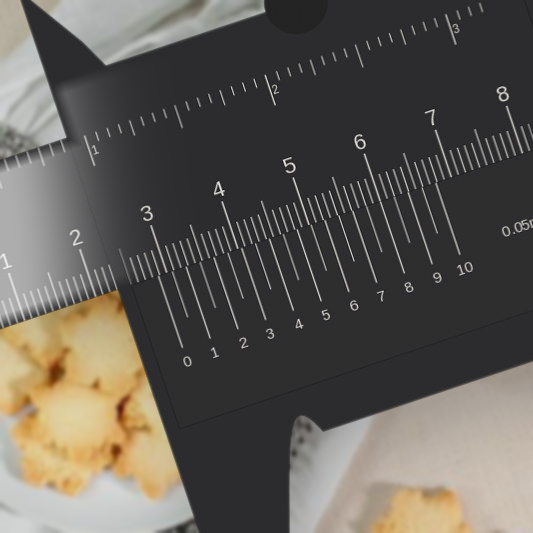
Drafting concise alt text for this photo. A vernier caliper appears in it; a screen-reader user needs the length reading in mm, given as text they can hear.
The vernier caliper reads 28.8 mm
